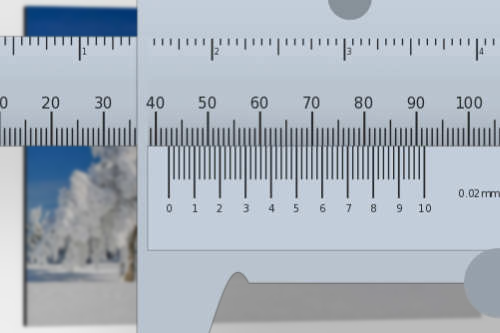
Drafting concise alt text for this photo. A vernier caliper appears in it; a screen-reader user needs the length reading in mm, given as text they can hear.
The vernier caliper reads 42.5 mm
